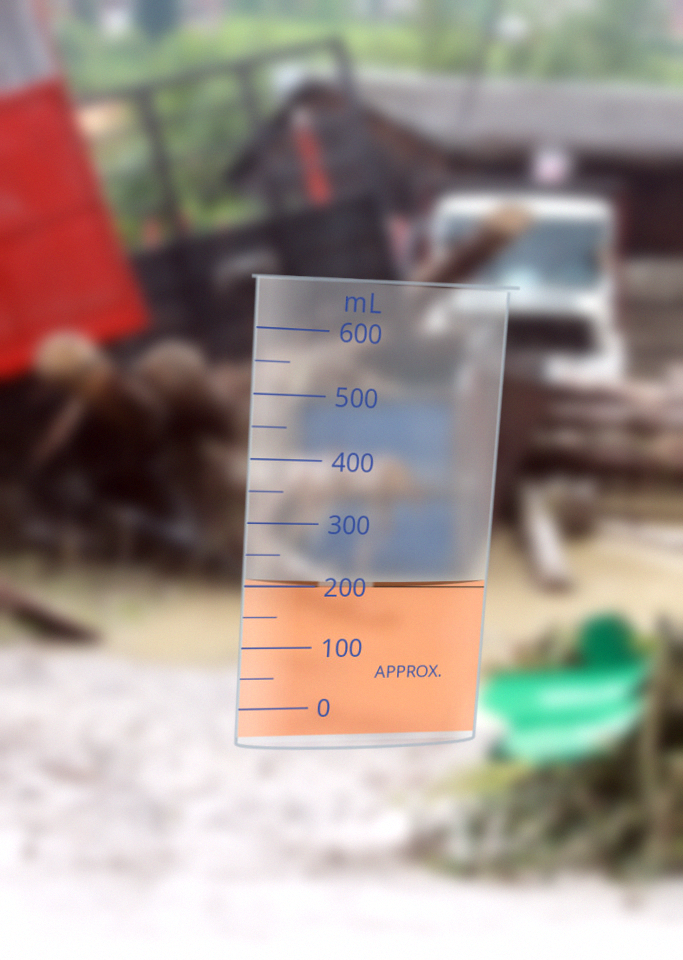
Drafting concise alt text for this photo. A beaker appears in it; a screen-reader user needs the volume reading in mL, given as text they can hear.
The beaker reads 200 mL
